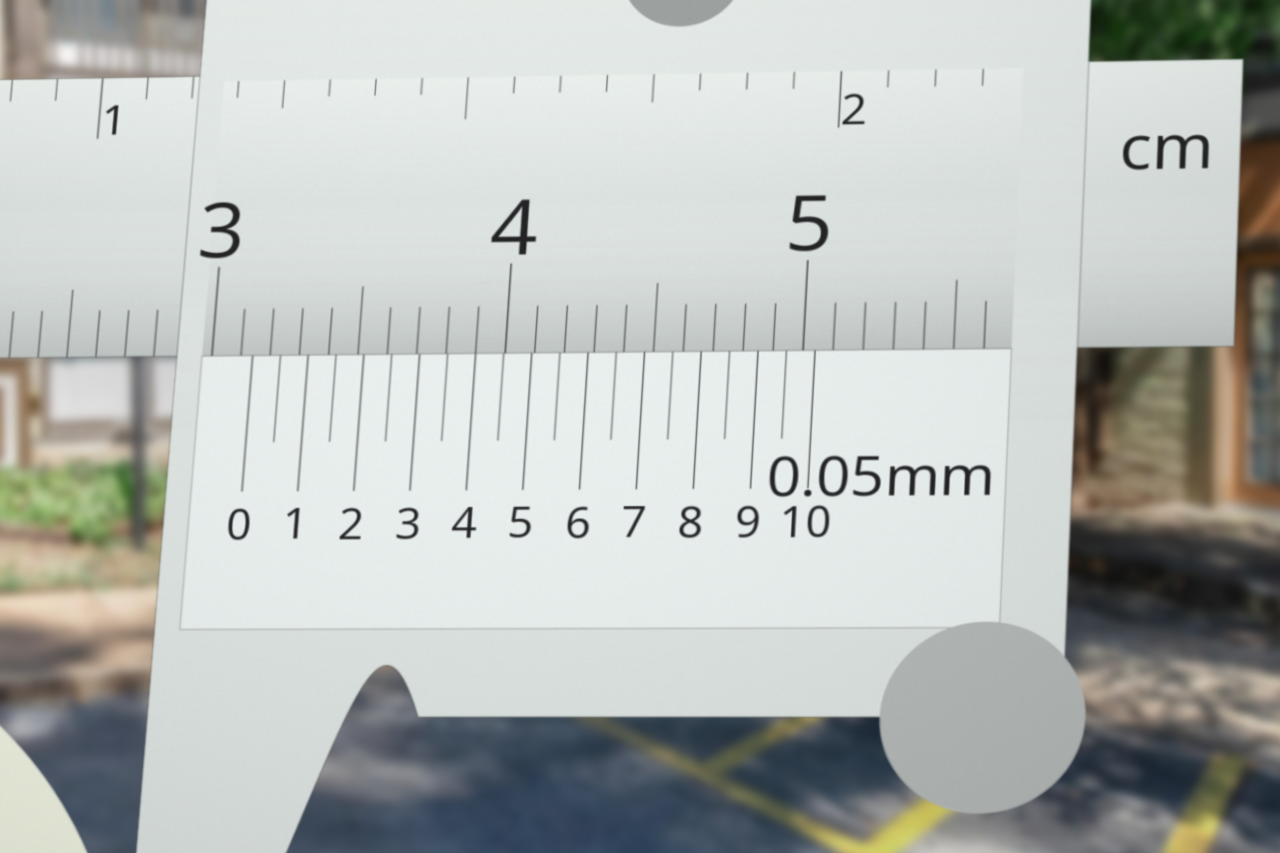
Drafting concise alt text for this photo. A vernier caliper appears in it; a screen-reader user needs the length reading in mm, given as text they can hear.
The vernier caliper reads 31.40 mm
